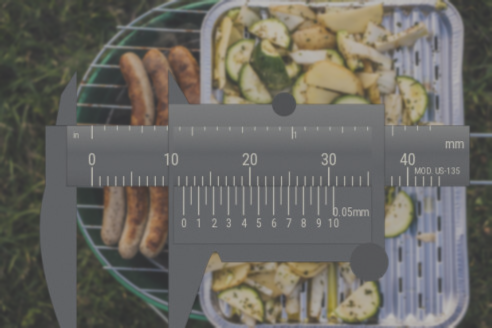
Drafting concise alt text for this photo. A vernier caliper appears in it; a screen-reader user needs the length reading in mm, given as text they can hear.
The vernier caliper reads 11.6 mm
